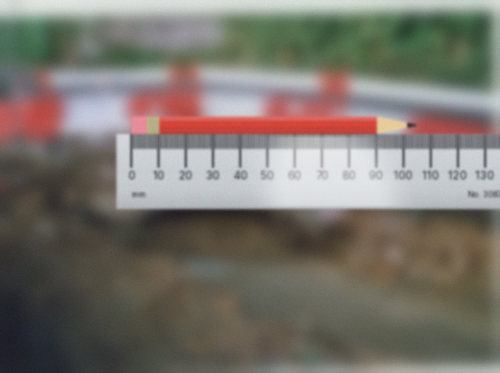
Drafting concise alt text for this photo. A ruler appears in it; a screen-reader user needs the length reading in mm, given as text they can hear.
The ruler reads 105 mm
